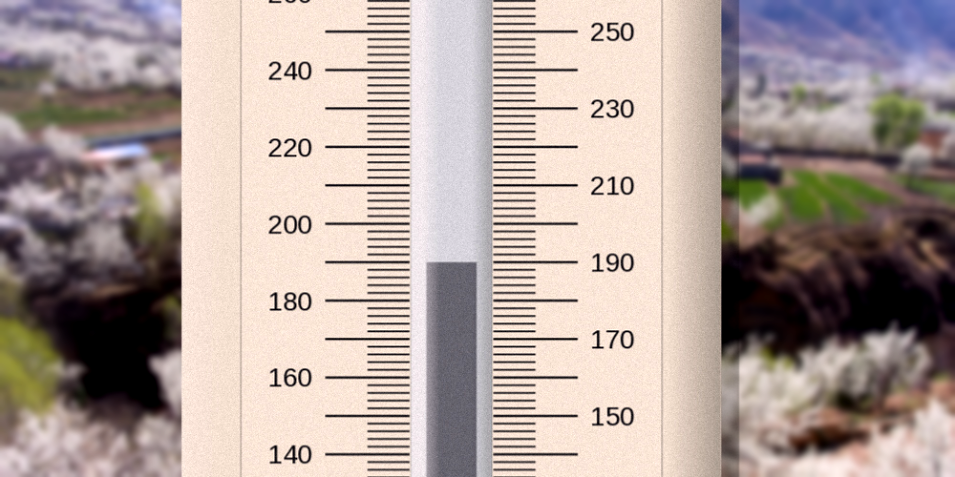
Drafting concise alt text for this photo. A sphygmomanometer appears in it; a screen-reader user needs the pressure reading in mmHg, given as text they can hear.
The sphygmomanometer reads 190 mmHg
